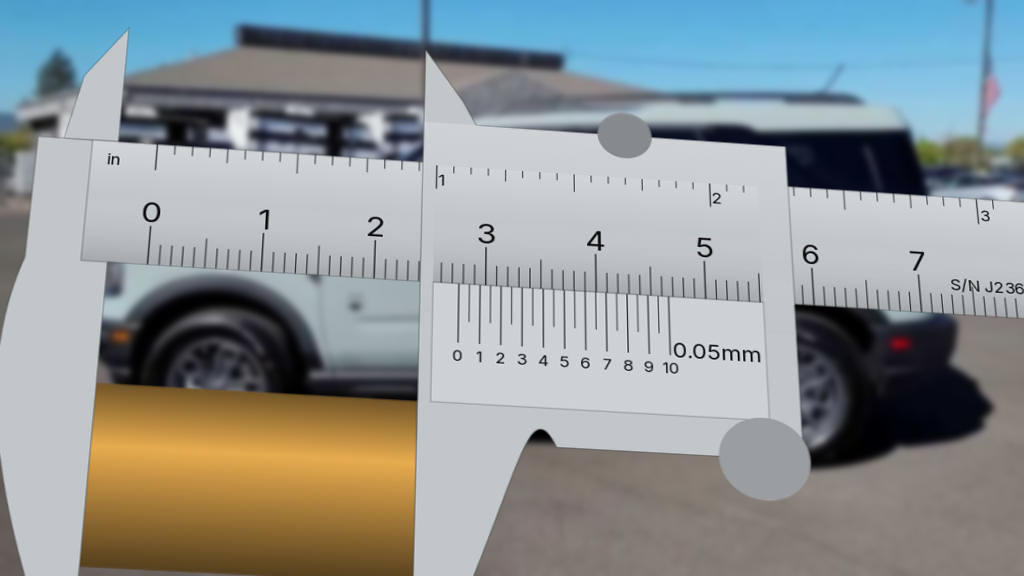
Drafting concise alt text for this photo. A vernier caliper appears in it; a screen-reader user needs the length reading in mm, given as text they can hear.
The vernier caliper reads 27.6 mm
